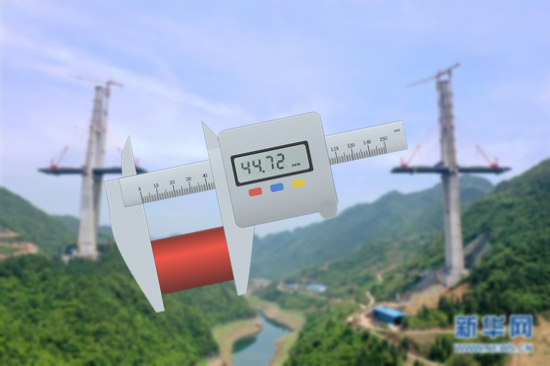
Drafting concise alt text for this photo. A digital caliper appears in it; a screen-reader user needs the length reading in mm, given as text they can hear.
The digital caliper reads 44.72 mm
